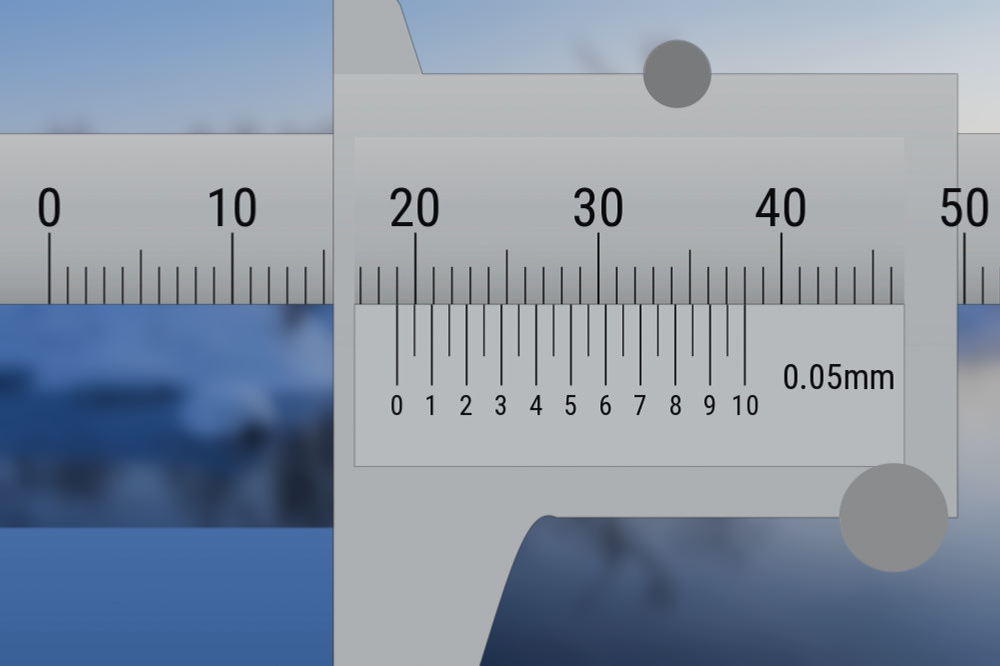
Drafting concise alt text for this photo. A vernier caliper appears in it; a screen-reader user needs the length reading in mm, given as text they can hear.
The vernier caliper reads 19.0 mm
